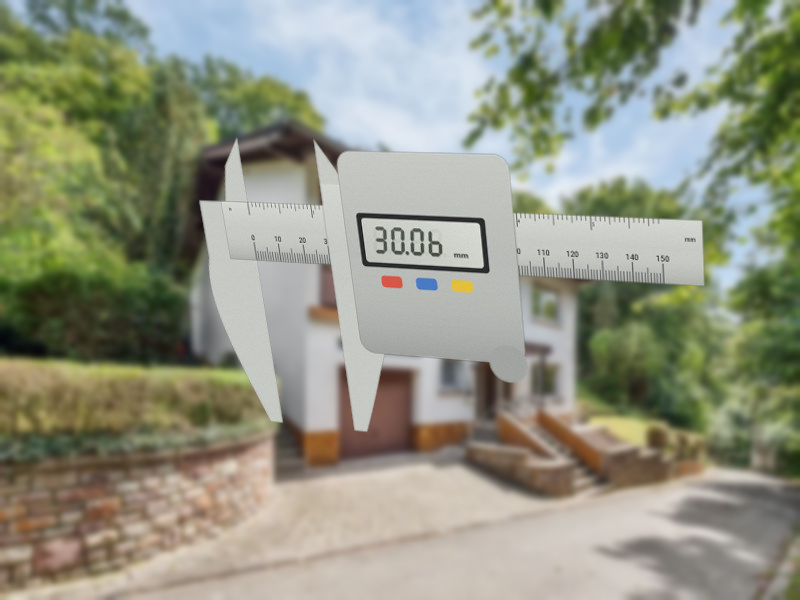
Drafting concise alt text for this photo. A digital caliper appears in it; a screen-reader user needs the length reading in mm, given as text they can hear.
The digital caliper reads 30.06 mm
